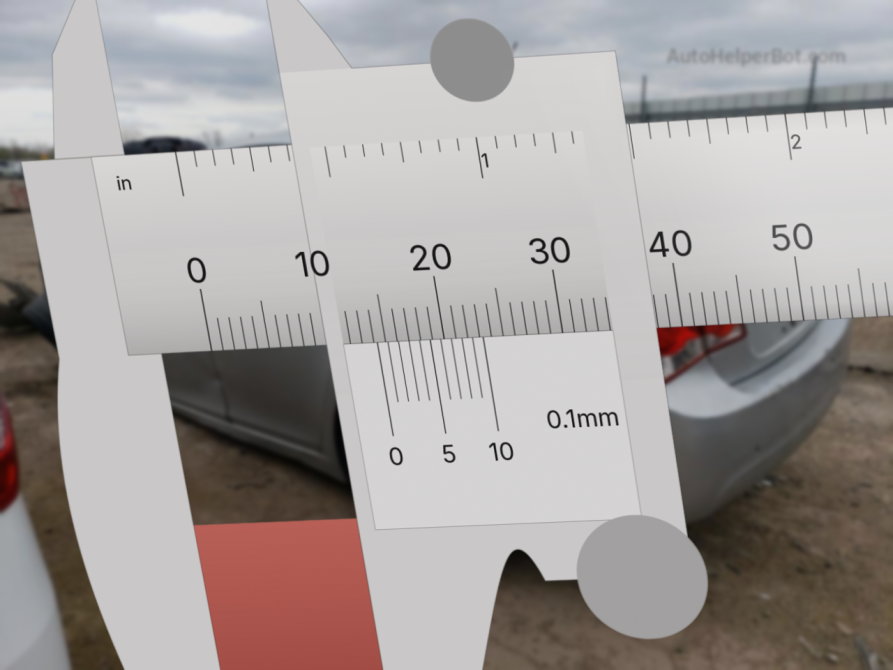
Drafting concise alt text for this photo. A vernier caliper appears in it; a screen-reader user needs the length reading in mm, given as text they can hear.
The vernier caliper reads 14.3 mm
